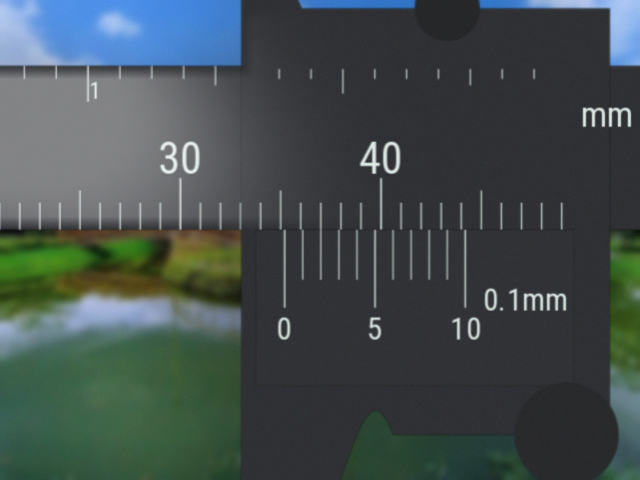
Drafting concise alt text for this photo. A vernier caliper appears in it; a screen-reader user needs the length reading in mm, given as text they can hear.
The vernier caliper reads 35.2 mm
